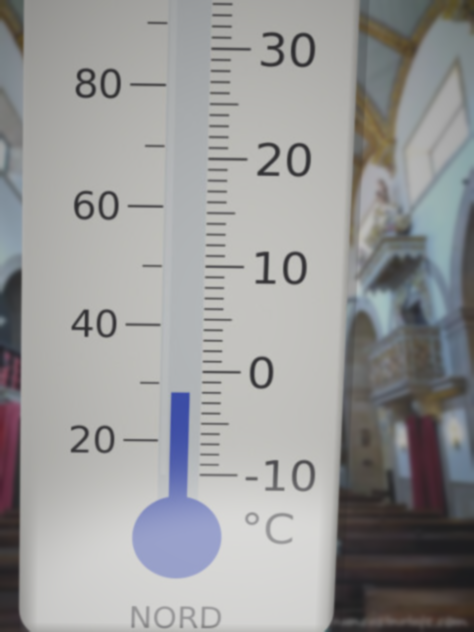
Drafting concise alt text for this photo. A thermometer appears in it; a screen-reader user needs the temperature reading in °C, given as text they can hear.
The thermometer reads -2 °C
